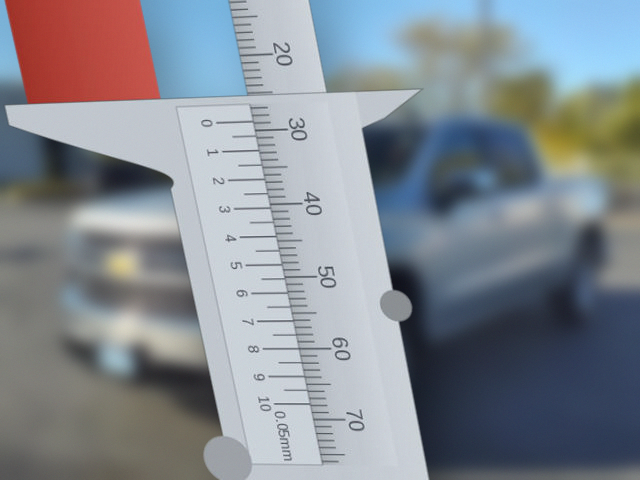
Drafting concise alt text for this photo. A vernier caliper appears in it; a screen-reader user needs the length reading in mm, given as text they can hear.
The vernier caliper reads 28.8 mm
